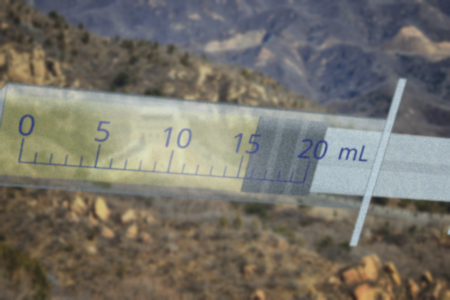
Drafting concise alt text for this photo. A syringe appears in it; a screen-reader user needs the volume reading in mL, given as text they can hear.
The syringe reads 15.5 mL
